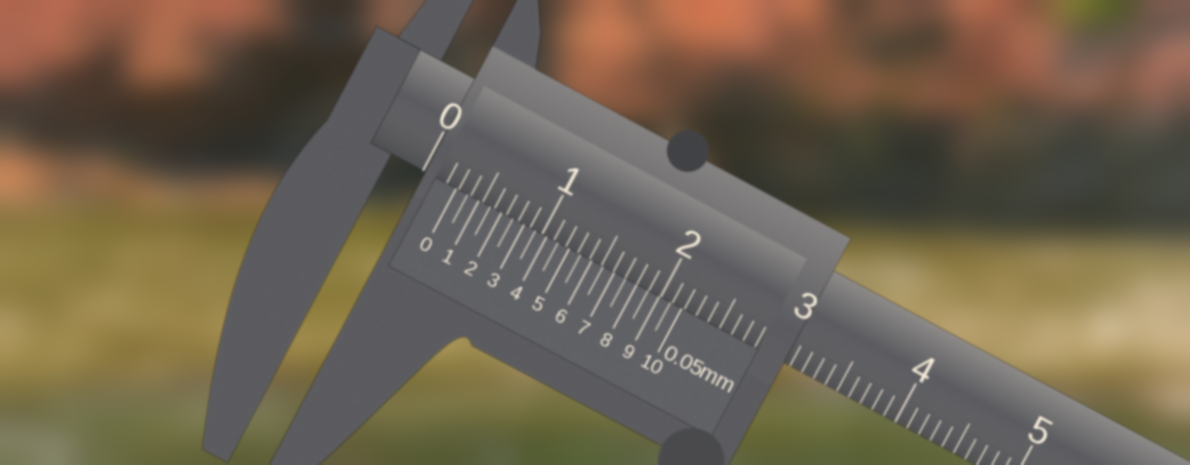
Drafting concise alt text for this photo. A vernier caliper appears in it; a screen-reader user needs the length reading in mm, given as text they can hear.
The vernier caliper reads 2.8 mm
